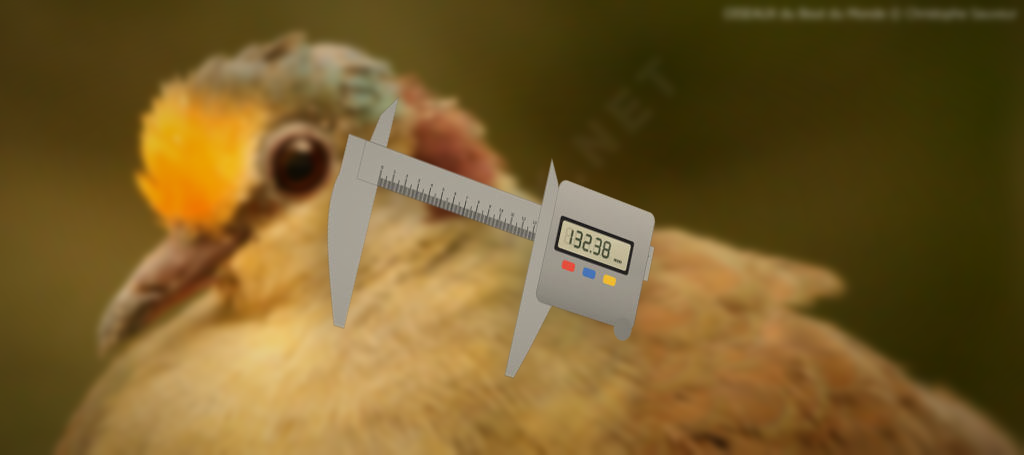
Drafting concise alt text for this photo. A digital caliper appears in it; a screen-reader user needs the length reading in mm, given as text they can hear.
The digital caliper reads 132.38 mm
